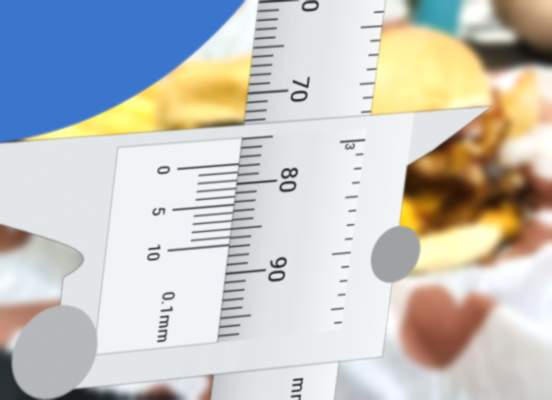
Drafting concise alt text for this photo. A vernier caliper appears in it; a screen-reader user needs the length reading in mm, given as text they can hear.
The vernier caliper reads 77.8 mm
